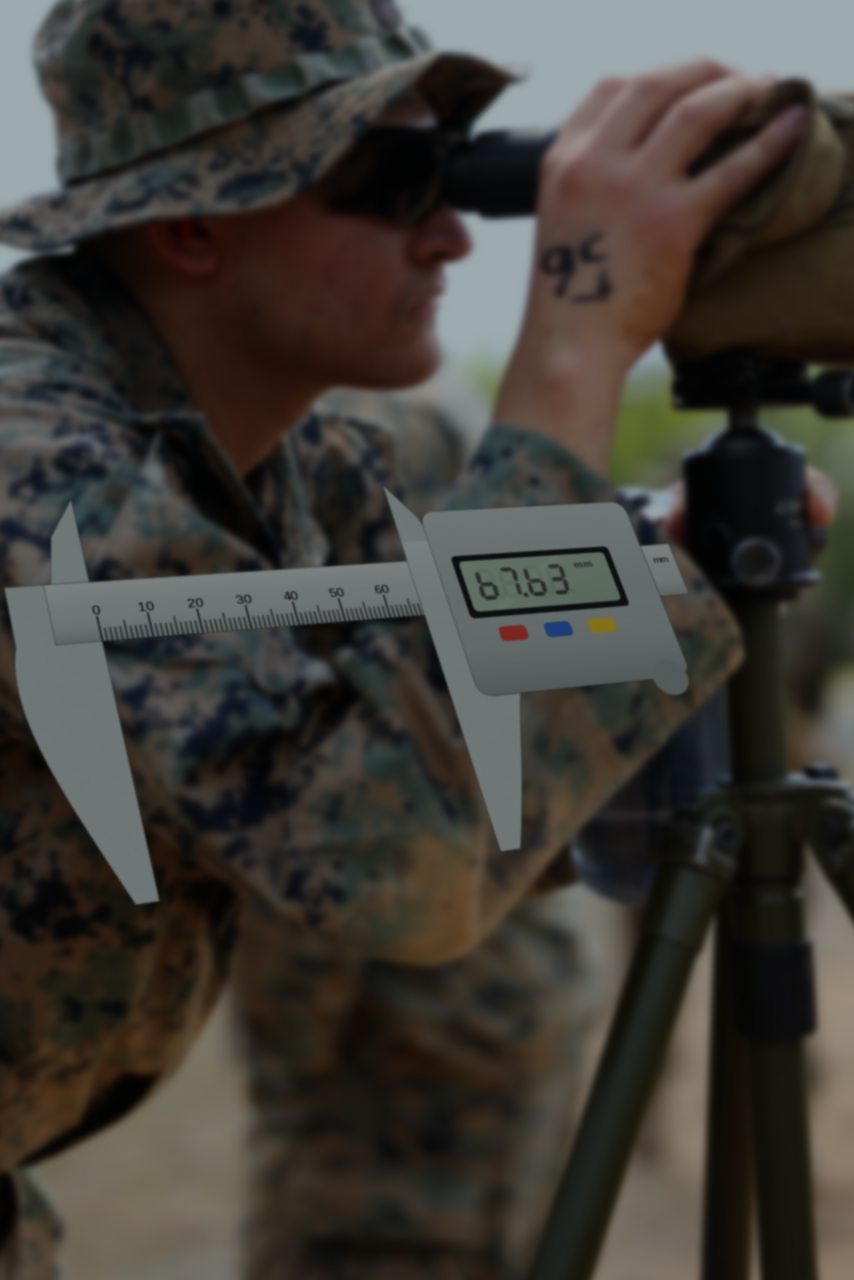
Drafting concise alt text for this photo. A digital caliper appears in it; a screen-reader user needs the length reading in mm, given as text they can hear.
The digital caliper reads 67.63 mm
